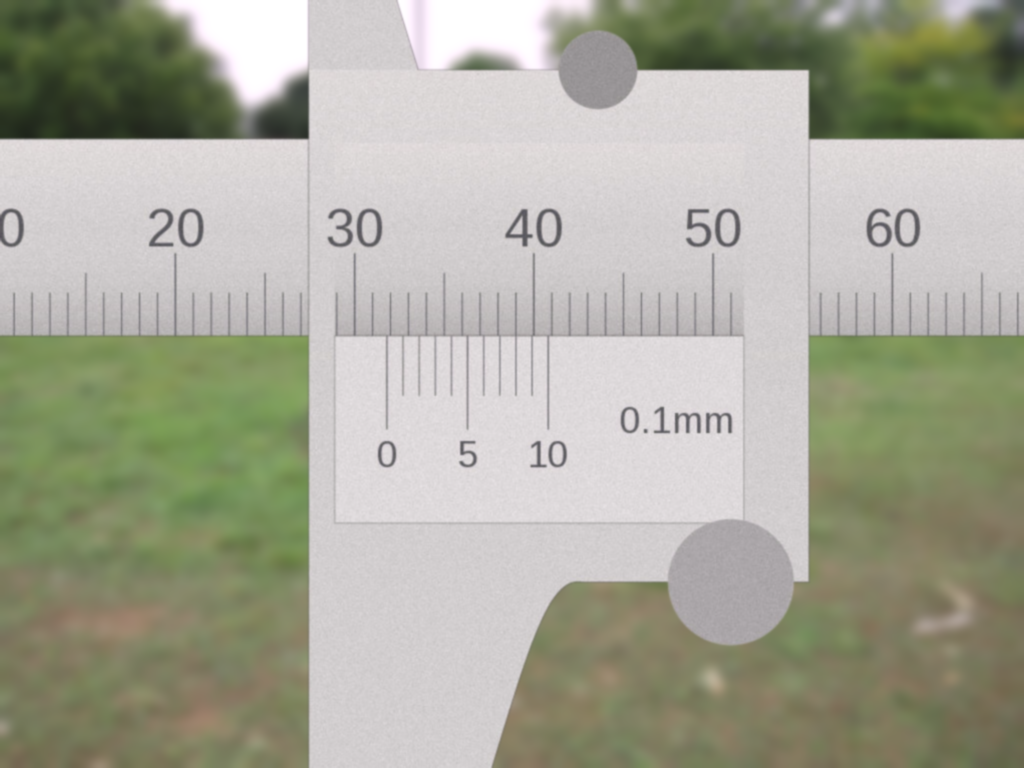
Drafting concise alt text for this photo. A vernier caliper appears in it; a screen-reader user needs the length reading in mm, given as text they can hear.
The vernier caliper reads 31.8 mm
